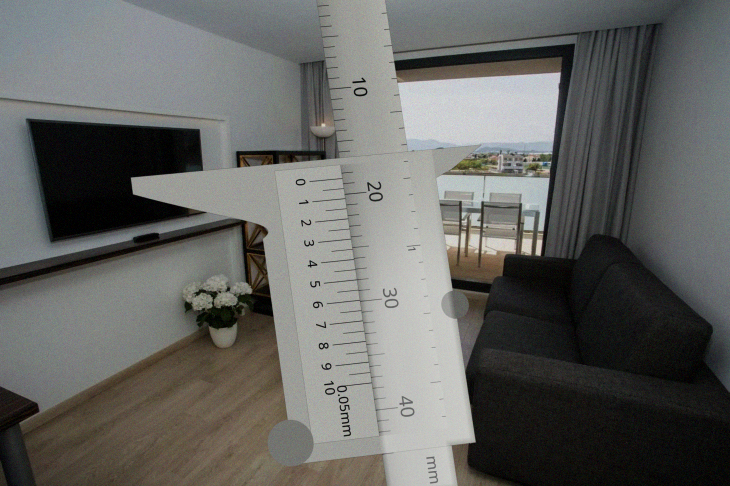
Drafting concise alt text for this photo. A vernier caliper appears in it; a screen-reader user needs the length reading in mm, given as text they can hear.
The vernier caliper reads 18.5 mm
